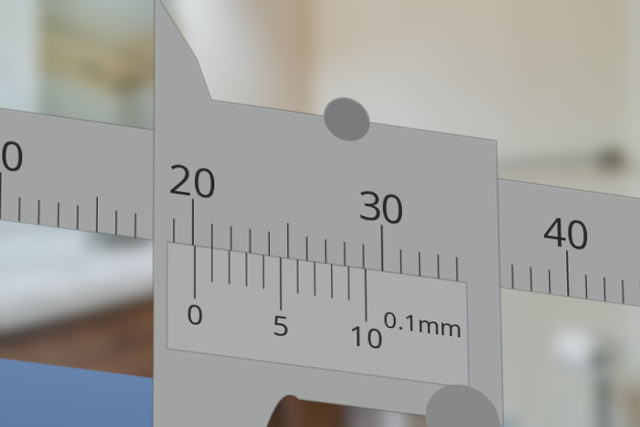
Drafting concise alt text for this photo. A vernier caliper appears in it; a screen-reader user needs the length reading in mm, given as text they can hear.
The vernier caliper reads 20.1 mm
